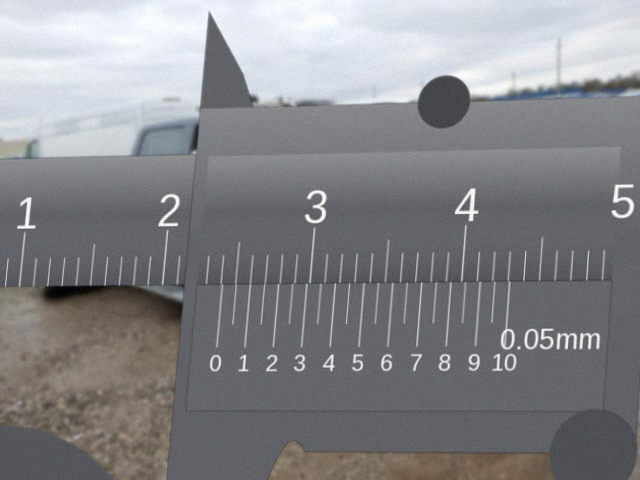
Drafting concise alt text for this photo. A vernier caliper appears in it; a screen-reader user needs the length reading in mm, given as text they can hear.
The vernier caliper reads 24.1 mm
